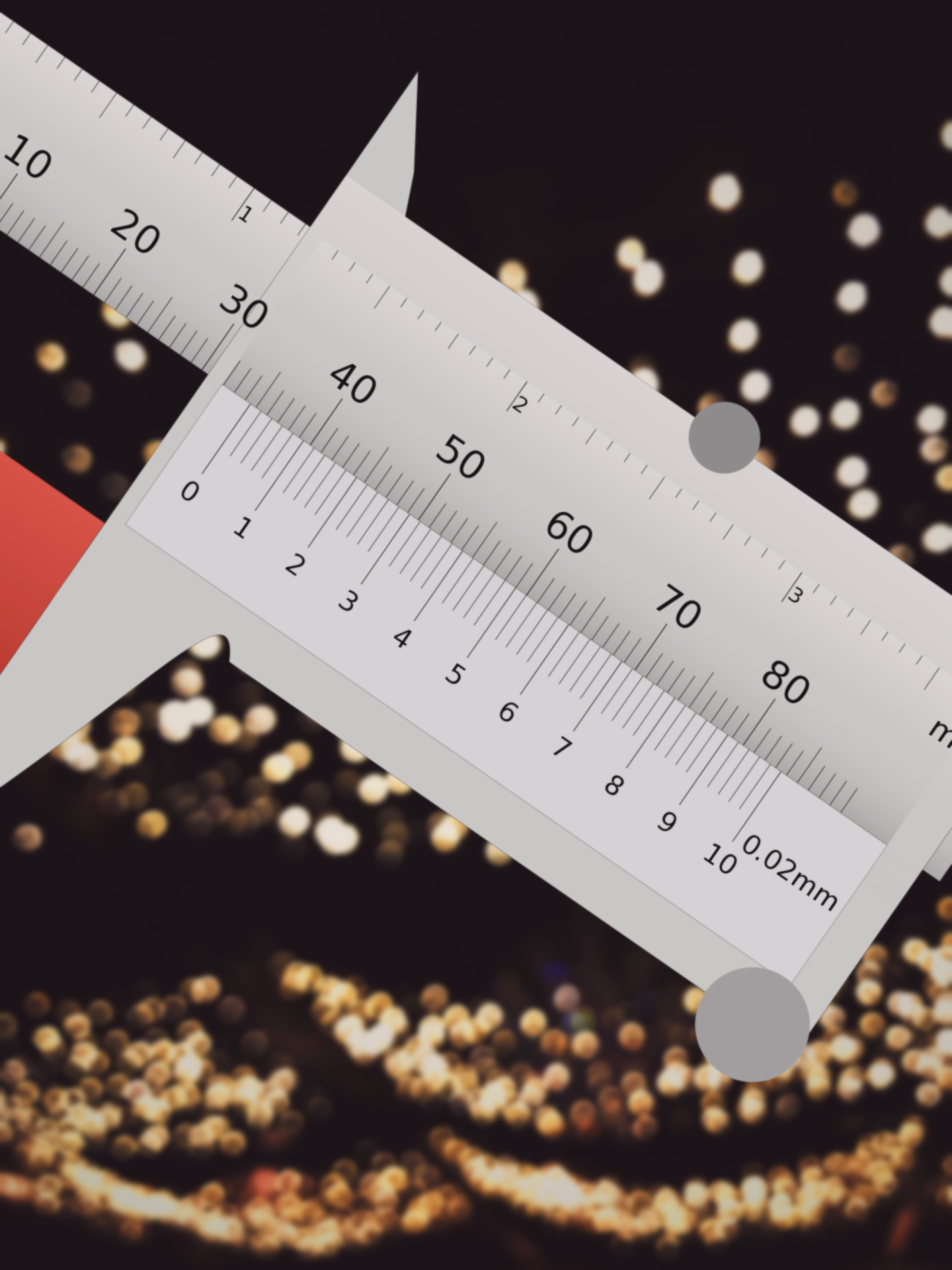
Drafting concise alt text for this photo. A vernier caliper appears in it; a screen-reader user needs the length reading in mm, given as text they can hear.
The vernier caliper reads 34.5 mm
